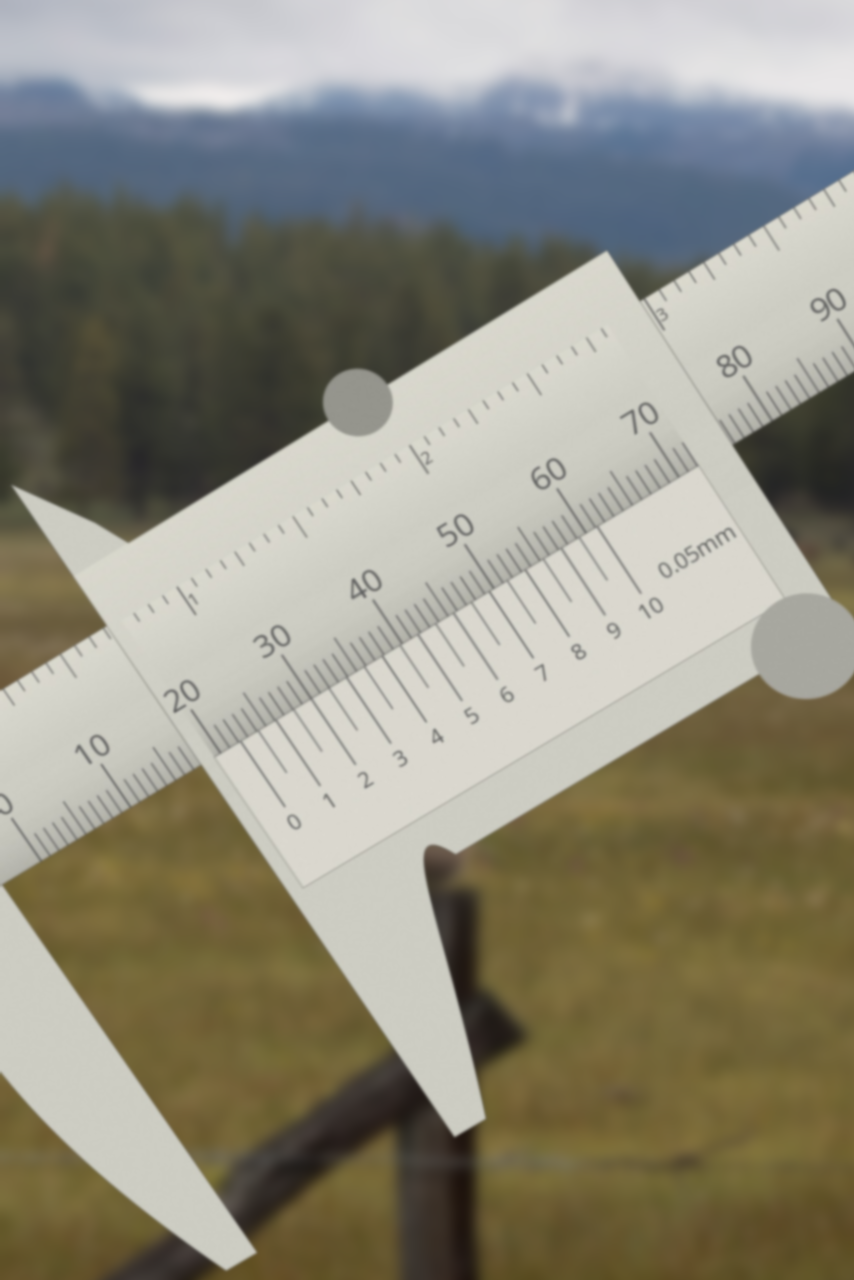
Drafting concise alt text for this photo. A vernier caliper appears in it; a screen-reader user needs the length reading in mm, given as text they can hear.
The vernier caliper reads 22.2 mm
